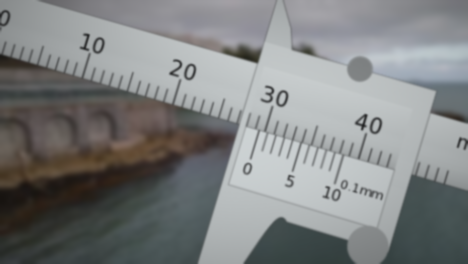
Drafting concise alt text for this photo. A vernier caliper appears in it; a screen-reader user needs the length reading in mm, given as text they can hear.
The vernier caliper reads 29.4 mm
